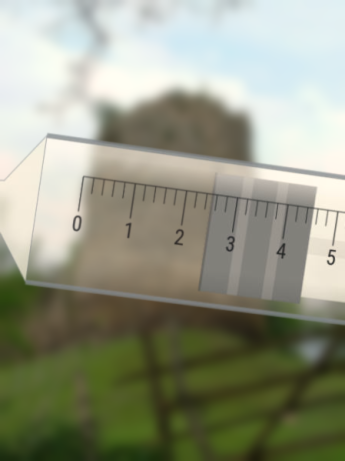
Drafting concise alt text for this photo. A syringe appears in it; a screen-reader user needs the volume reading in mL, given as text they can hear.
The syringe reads 2.5 mL
